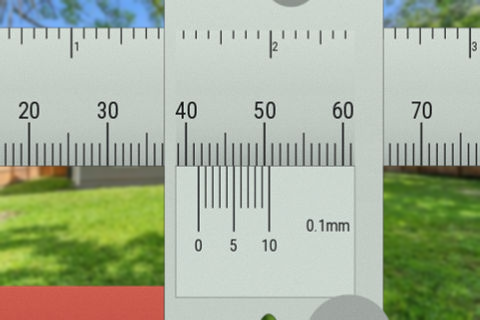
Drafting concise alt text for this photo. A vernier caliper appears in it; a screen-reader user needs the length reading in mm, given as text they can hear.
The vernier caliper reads 41.6 mm
